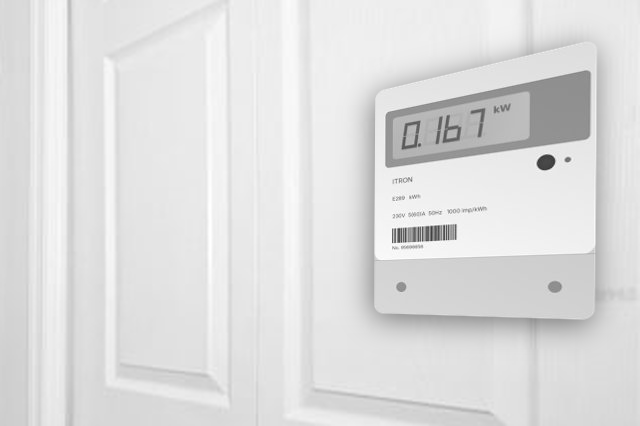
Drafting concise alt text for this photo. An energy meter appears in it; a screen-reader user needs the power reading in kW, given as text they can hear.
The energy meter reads 0.167 kW
